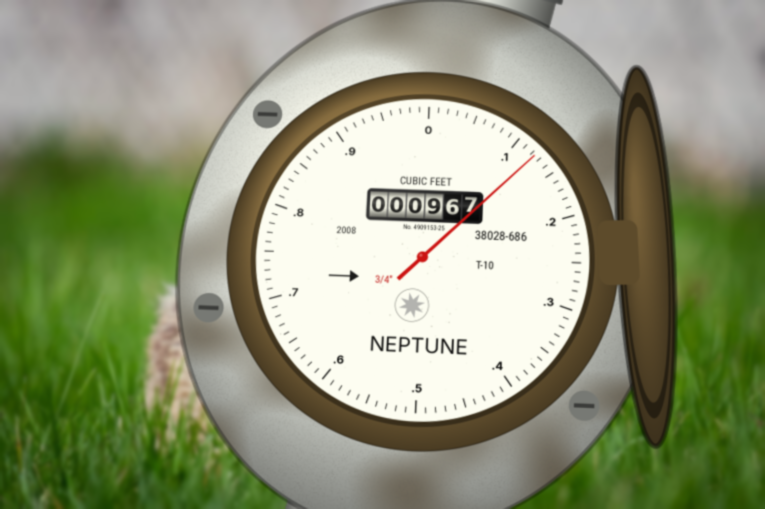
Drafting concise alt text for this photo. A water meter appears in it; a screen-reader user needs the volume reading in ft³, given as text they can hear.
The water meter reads 967.12 ft³
